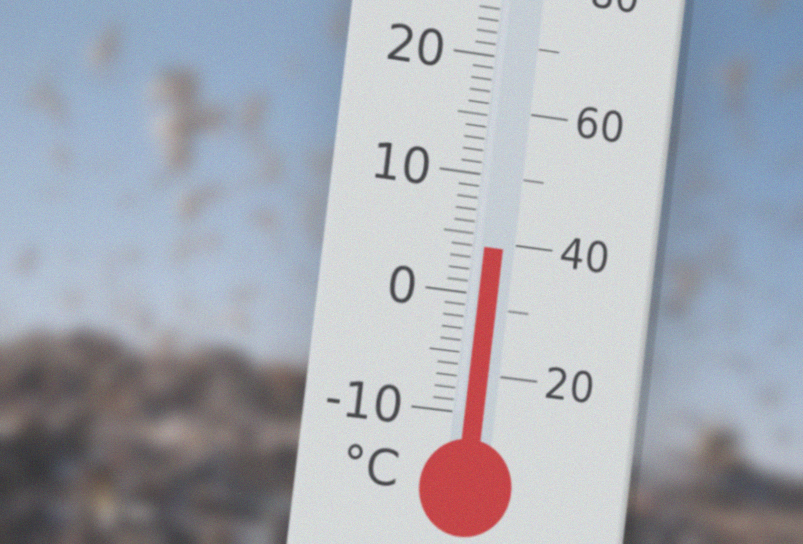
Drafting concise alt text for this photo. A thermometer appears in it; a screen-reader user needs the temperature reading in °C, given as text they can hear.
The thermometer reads 4 °C
